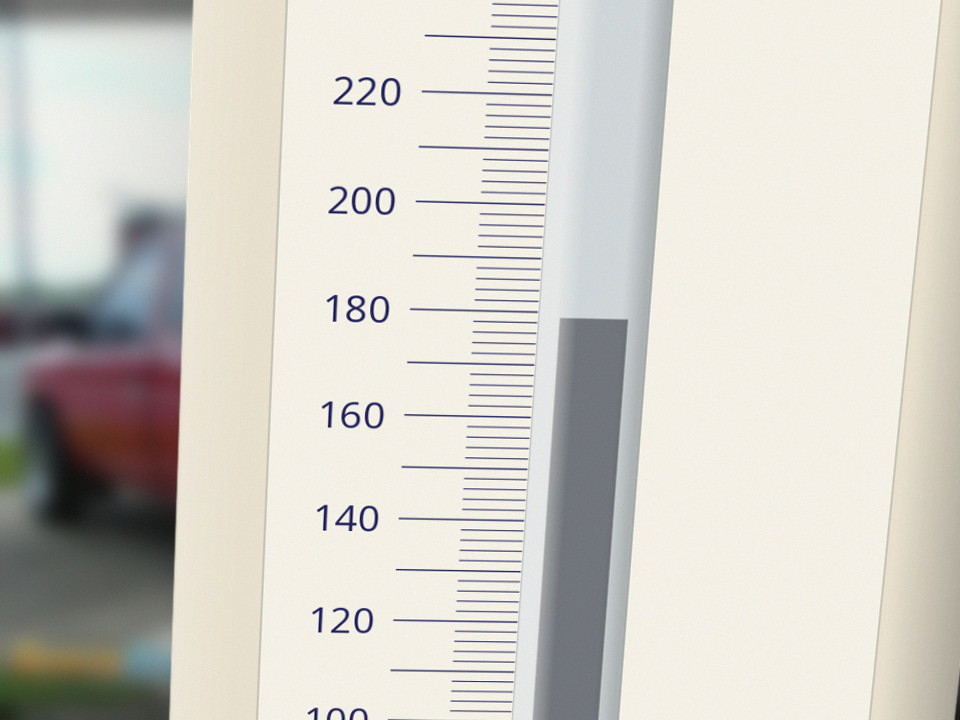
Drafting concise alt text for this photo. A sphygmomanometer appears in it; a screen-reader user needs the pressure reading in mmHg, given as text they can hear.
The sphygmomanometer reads 179 mmHg
